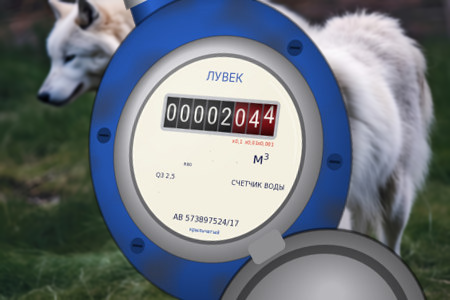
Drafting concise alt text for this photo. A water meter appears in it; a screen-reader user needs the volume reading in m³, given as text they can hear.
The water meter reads 2.044 m³
